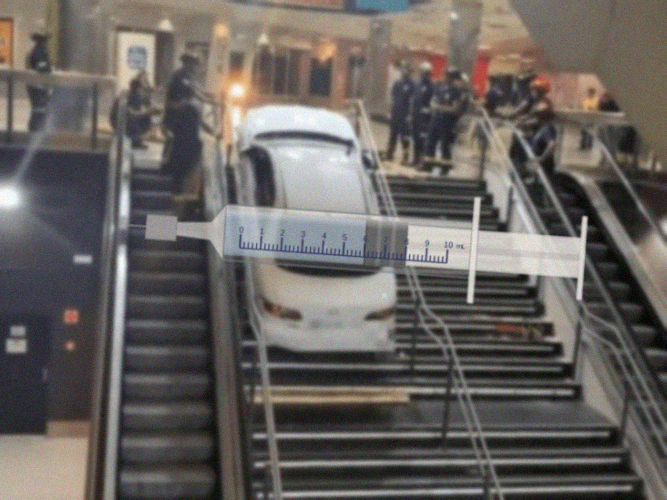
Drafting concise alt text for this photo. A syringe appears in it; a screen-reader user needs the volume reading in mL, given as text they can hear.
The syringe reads 6 mL
